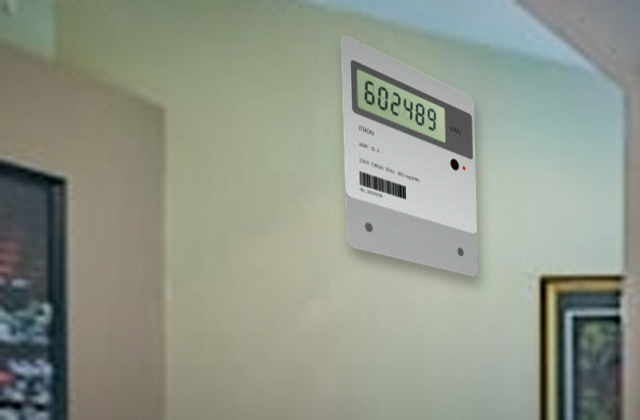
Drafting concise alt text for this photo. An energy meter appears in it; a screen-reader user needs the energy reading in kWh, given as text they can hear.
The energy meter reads 602489 kWh
